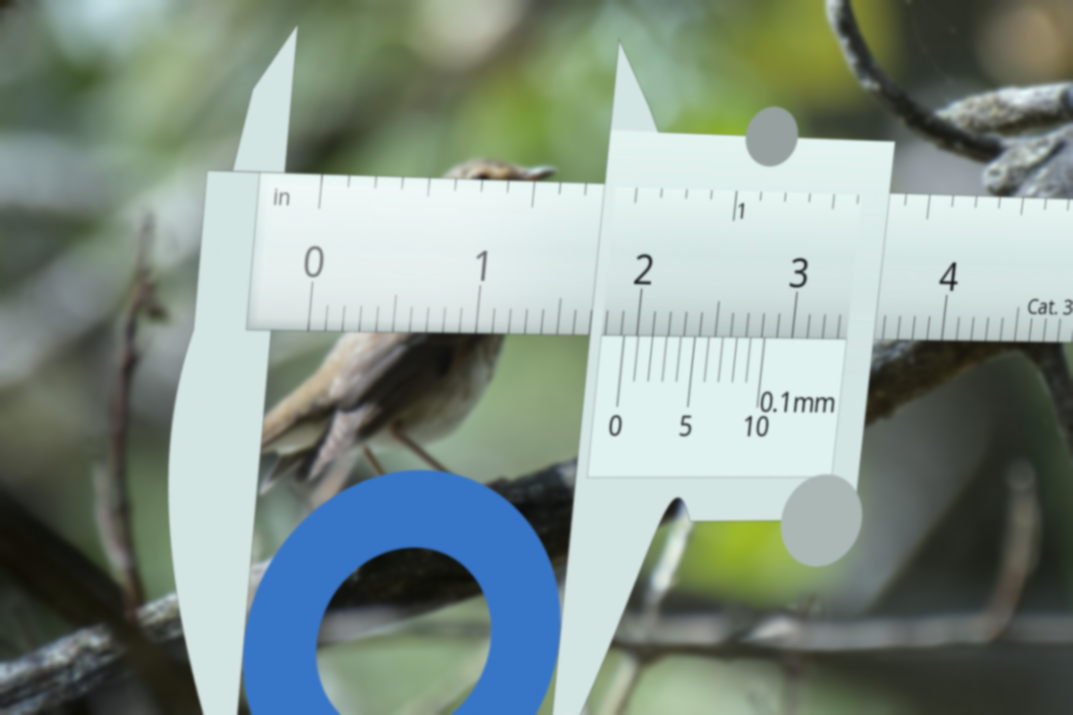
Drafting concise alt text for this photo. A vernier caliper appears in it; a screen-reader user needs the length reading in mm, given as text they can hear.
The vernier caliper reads 19.2 mm
